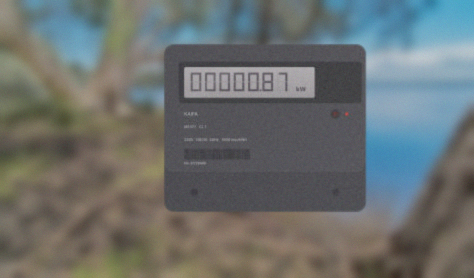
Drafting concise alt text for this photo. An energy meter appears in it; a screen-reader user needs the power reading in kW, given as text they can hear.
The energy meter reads 0.87 kW
